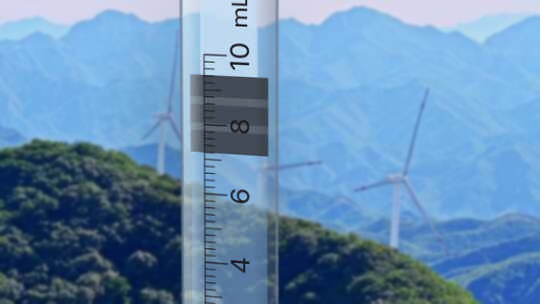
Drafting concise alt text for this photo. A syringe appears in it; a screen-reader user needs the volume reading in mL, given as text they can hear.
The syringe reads 7.2 mL
